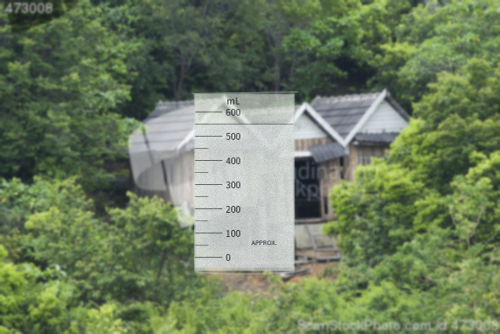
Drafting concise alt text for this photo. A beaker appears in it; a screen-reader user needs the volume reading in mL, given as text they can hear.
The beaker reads 550 mL
